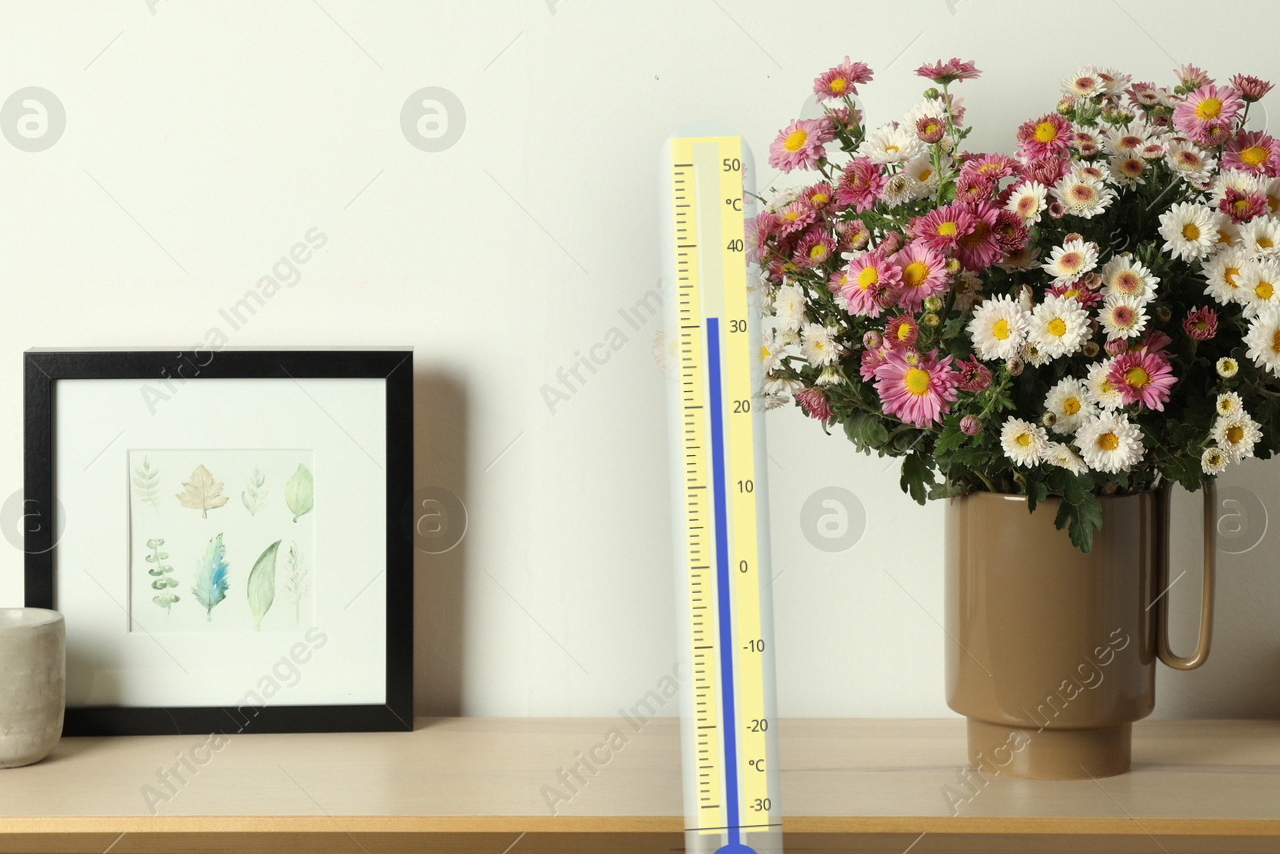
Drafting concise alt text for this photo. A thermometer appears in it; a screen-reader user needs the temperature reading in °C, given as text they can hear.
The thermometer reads 31 °C
